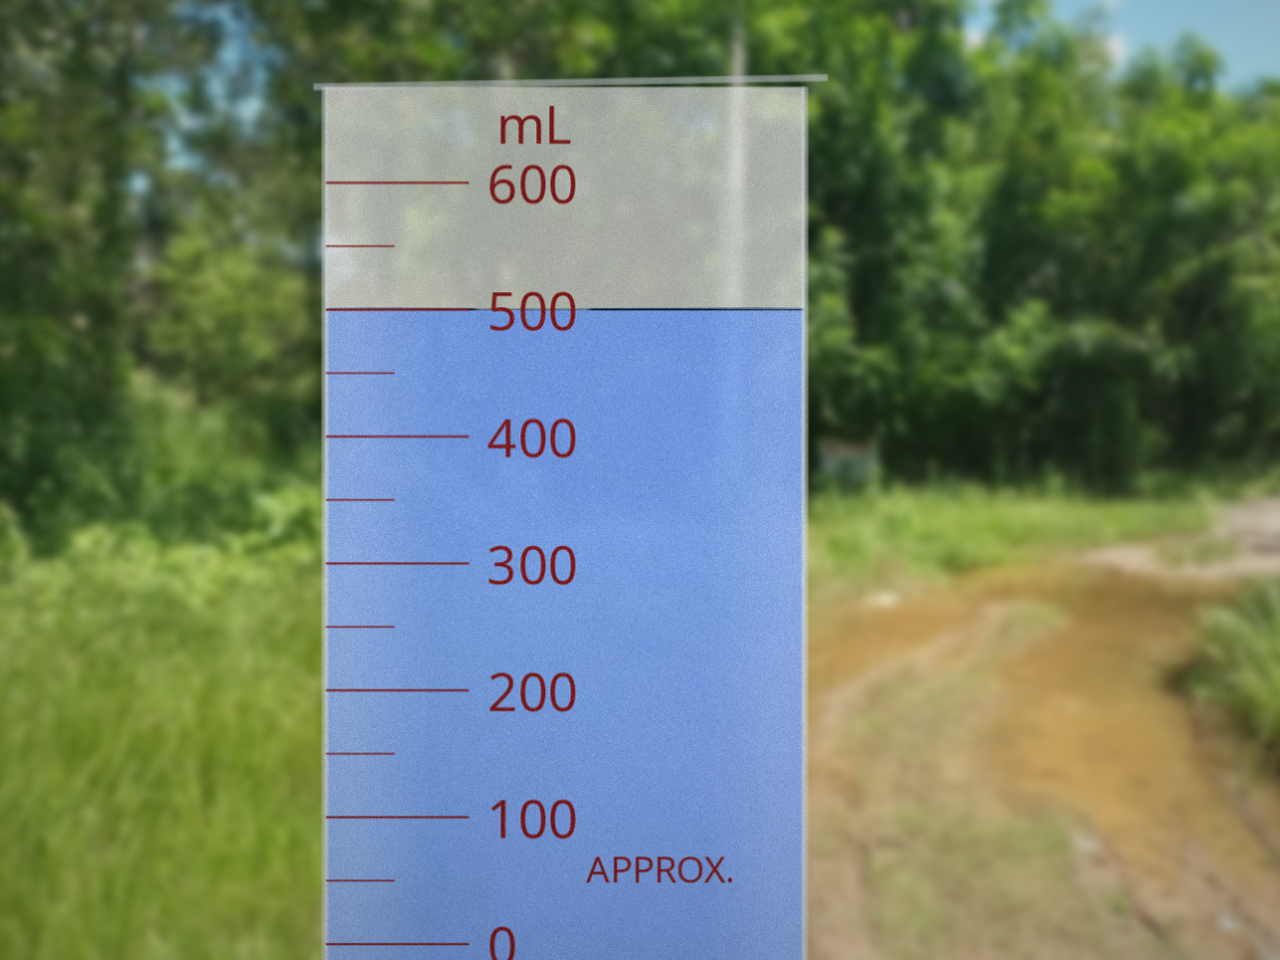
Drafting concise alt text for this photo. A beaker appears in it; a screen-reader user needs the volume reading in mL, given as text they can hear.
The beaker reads 500 mL
